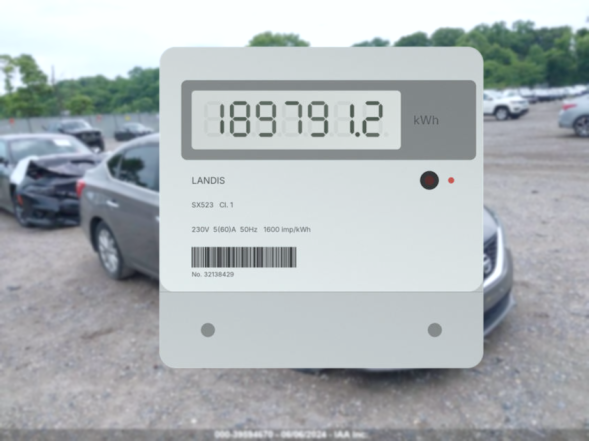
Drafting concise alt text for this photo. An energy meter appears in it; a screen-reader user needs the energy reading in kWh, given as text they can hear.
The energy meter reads 189791.2 kWh
